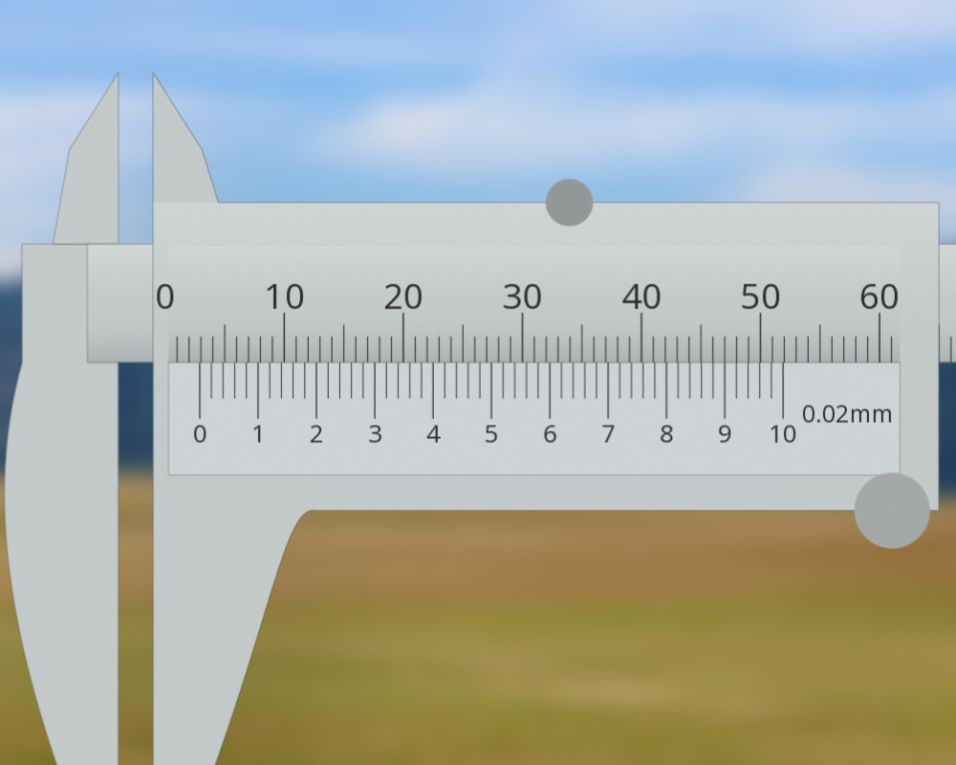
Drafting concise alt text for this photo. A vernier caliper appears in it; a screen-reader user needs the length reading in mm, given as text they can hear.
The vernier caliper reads 2.9 mm
